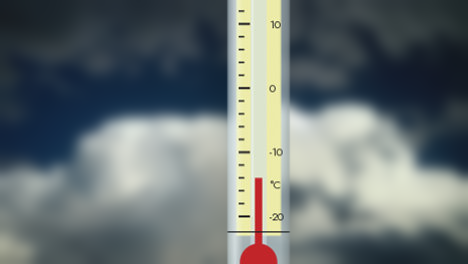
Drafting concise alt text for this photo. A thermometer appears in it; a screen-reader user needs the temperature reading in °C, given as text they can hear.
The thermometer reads -14 °C
